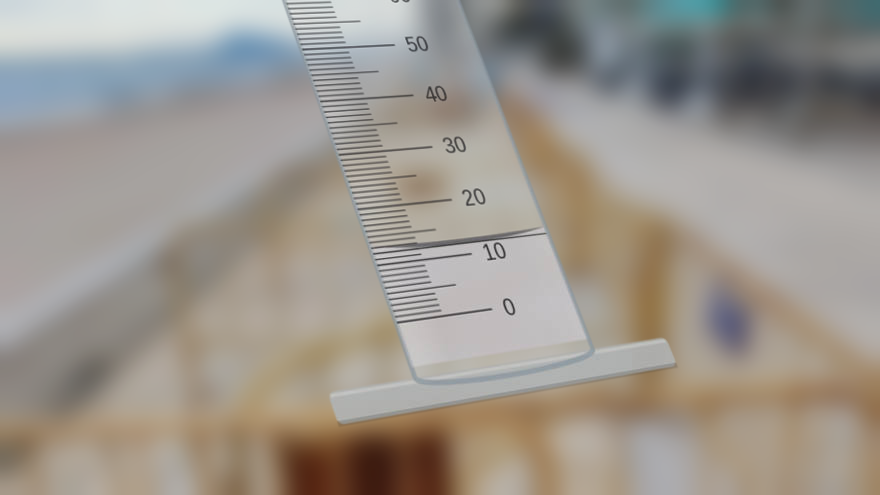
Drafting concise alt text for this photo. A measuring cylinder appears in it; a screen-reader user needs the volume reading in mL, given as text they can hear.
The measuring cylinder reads 12 mL
